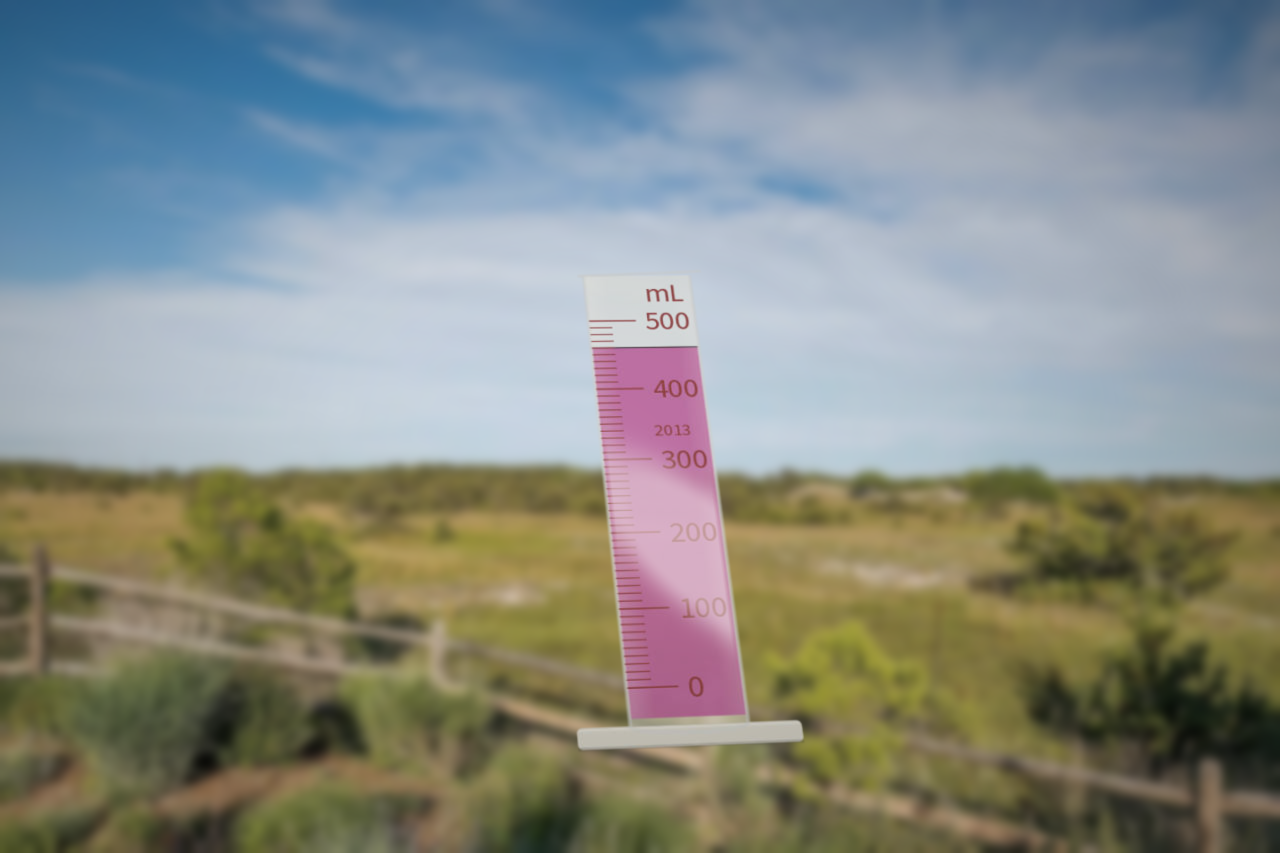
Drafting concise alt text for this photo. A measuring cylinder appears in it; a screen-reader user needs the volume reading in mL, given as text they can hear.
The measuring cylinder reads 460 mL
